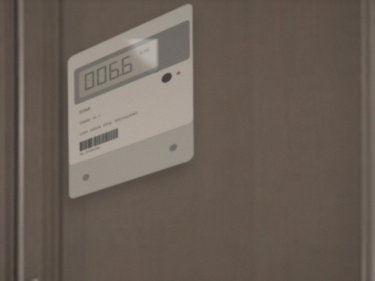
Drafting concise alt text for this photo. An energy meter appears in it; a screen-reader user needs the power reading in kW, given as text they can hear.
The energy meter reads 6.6 kW
